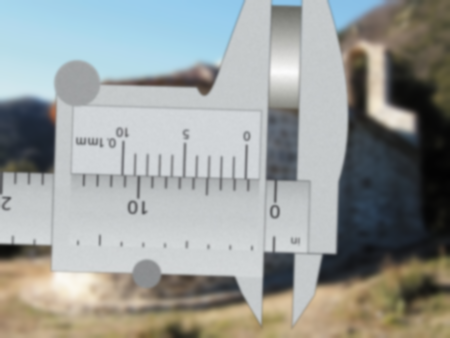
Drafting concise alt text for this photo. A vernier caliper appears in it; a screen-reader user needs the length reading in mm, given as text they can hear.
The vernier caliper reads 2.2 mm
